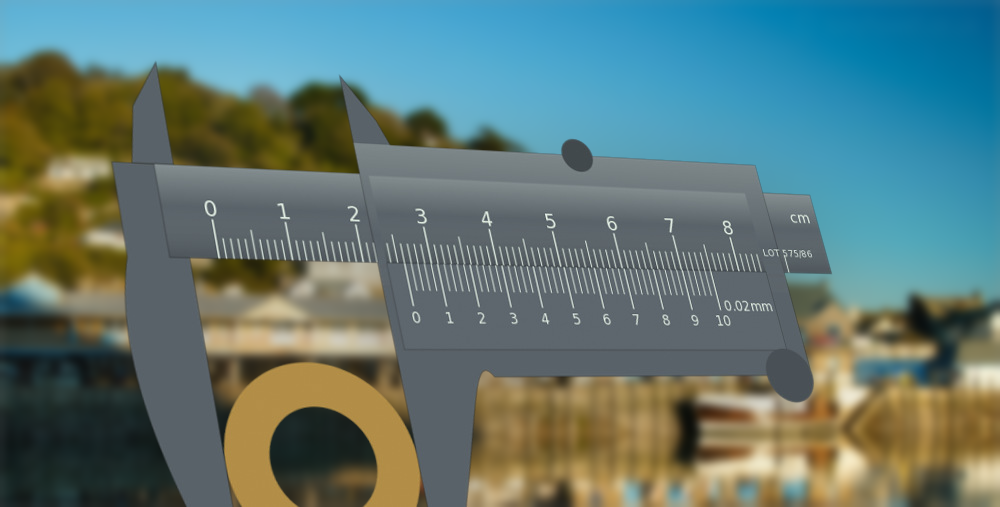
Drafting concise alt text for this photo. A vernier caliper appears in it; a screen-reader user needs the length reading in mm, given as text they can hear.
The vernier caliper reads 26.0 mm
